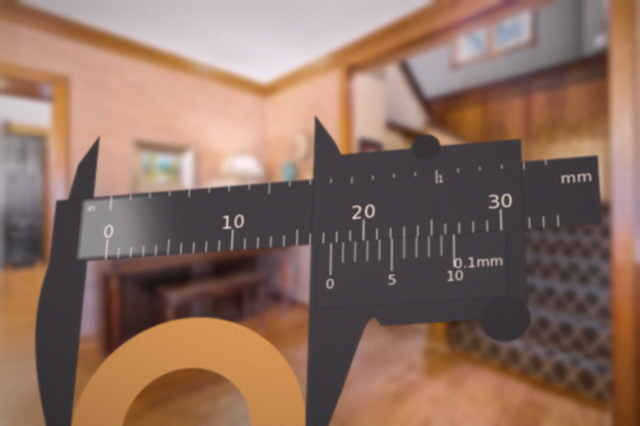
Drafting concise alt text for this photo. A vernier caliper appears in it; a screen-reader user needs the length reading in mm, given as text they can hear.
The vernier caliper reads 17.6 mm
